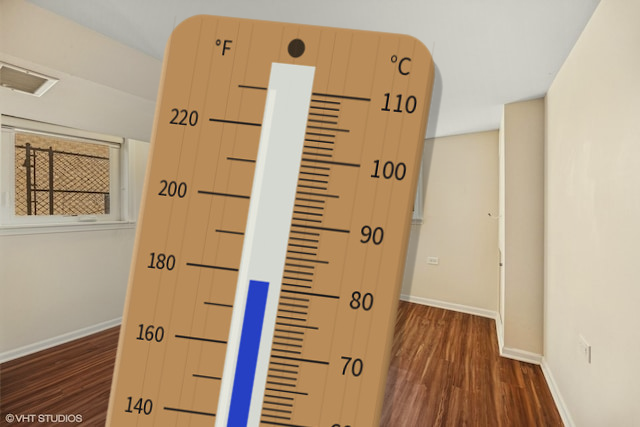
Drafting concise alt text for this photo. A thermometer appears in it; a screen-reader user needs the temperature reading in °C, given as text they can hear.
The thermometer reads 81 °C
